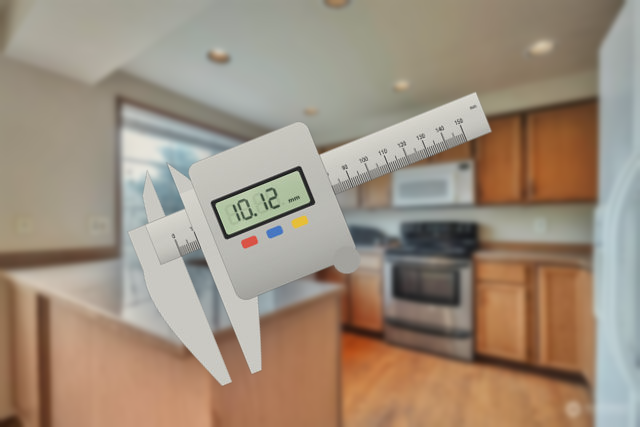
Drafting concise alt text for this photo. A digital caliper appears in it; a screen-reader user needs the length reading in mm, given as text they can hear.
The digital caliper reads 10.12 mm
